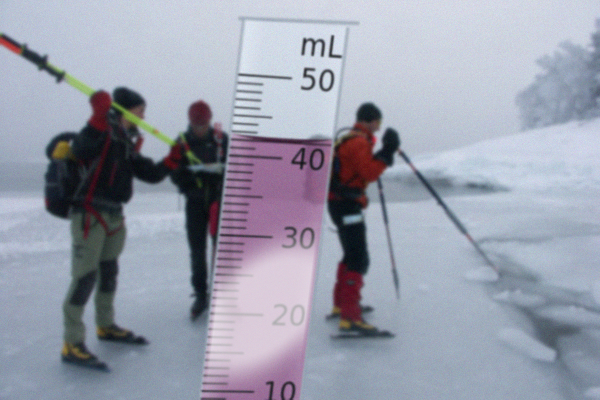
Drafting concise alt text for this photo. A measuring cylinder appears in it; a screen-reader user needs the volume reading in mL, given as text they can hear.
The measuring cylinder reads 42 mL
